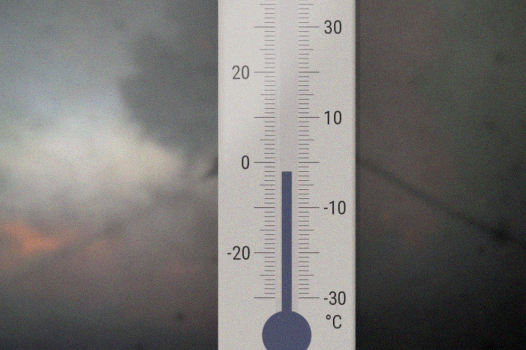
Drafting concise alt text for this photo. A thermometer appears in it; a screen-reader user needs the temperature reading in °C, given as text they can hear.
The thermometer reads -2 °C
